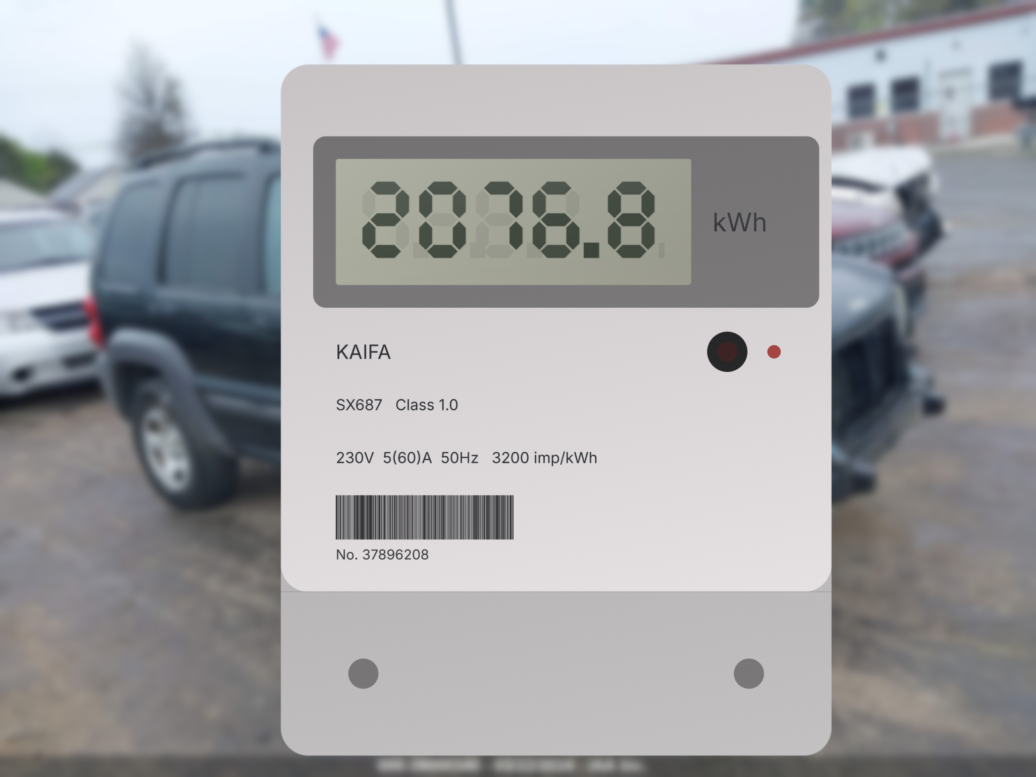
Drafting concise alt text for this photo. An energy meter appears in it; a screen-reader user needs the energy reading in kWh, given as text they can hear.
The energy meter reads 2076.8 kWh
